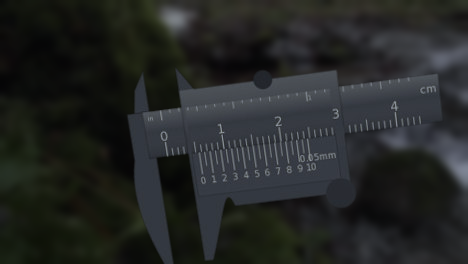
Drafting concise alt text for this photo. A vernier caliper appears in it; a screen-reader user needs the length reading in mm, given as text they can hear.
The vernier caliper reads 5.6 mm
